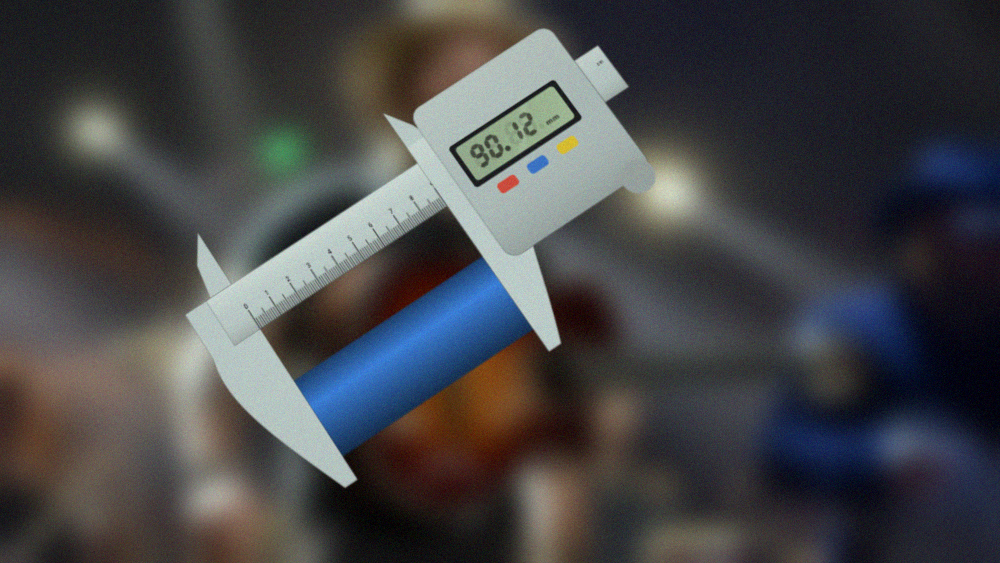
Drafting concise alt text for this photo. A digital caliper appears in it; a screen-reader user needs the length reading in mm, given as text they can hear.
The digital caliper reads 90.12 mm
